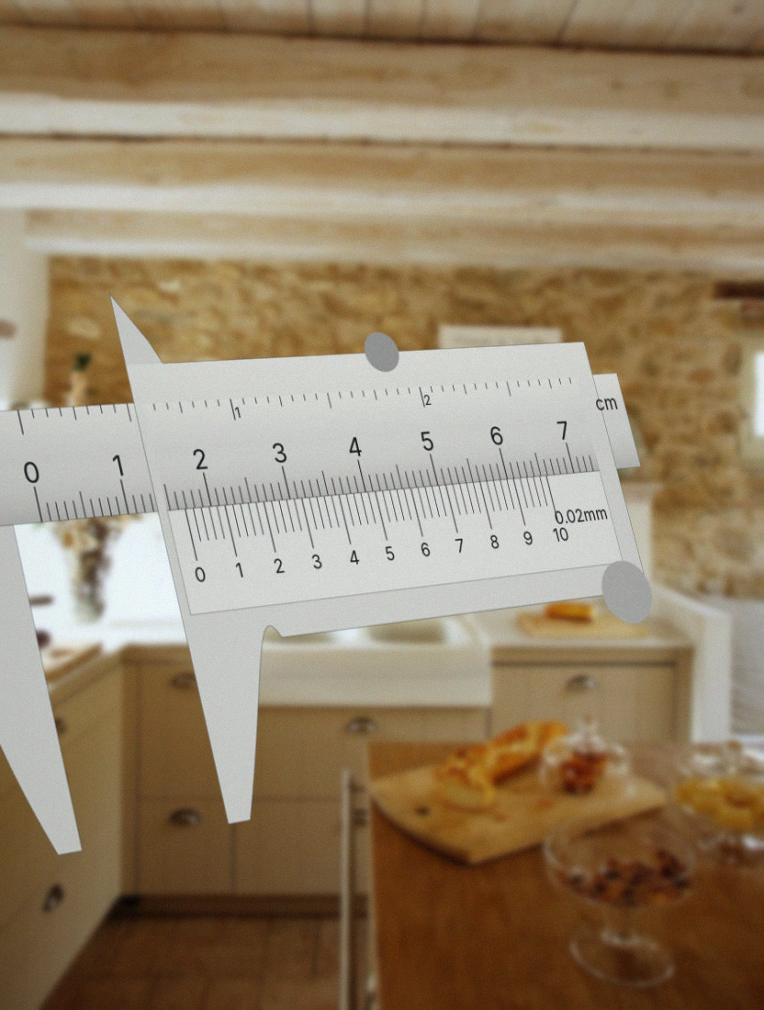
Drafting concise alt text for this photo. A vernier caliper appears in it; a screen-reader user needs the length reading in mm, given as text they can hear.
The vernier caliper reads 16.8 mm
